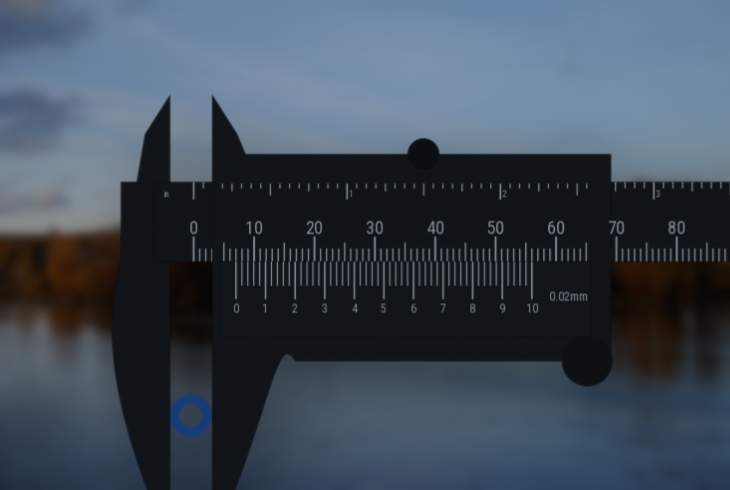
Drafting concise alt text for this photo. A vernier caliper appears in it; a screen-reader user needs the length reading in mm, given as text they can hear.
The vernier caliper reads 7.0 mm
